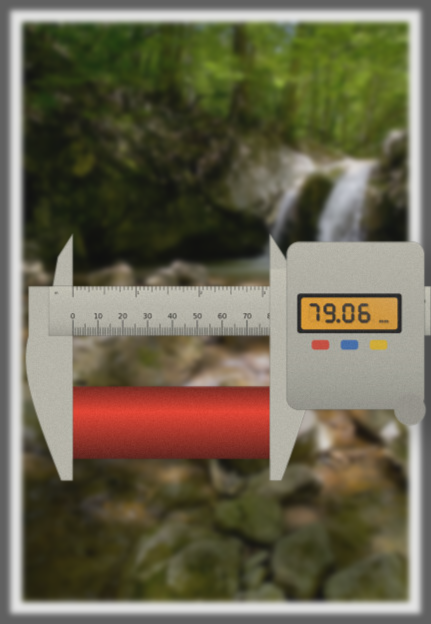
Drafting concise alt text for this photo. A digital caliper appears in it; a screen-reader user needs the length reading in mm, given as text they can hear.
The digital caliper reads 79.06 mm
